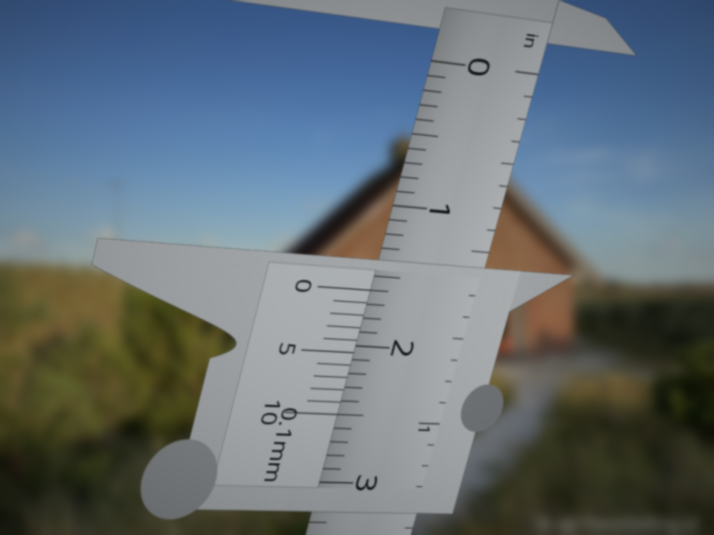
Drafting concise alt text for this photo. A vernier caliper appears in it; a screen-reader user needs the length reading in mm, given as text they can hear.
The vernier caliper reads 16.0 mm
